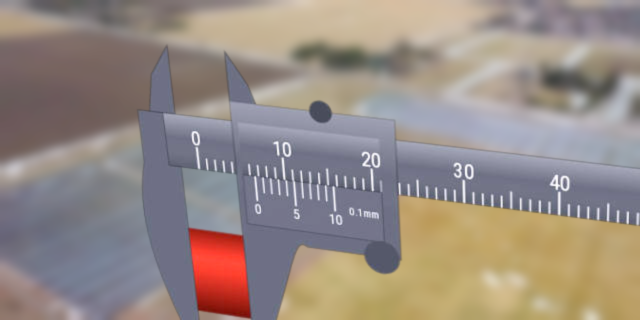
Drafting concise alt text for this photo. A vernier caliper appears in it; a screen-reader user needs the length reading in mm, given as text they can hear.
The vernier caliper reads 6.6 mm
